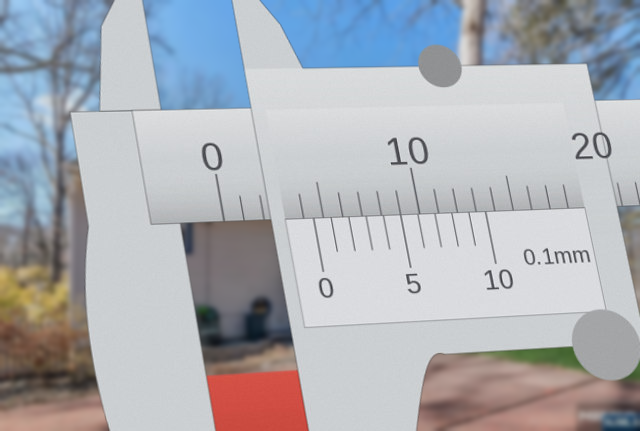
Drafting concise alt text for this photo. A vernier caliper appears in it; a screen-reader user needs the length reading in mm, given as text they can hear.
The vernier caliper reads 4.5 mm
